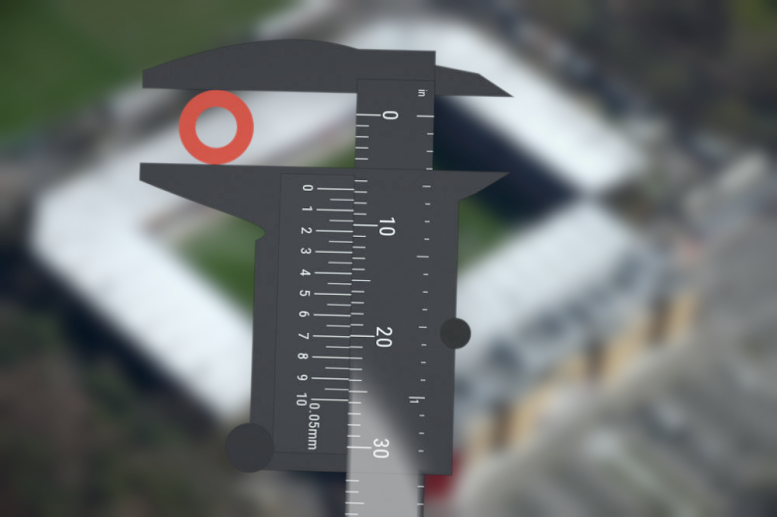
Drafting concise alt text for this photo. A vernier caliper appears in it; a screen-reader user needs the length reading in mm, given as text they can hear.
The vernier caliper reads 6.8 mm
